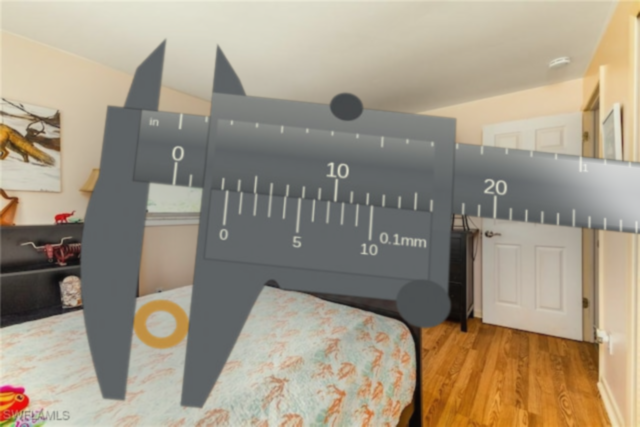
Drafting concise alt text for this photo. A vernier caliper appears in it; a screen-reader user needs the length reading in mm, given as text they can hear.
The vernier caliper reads 3.3 mm
